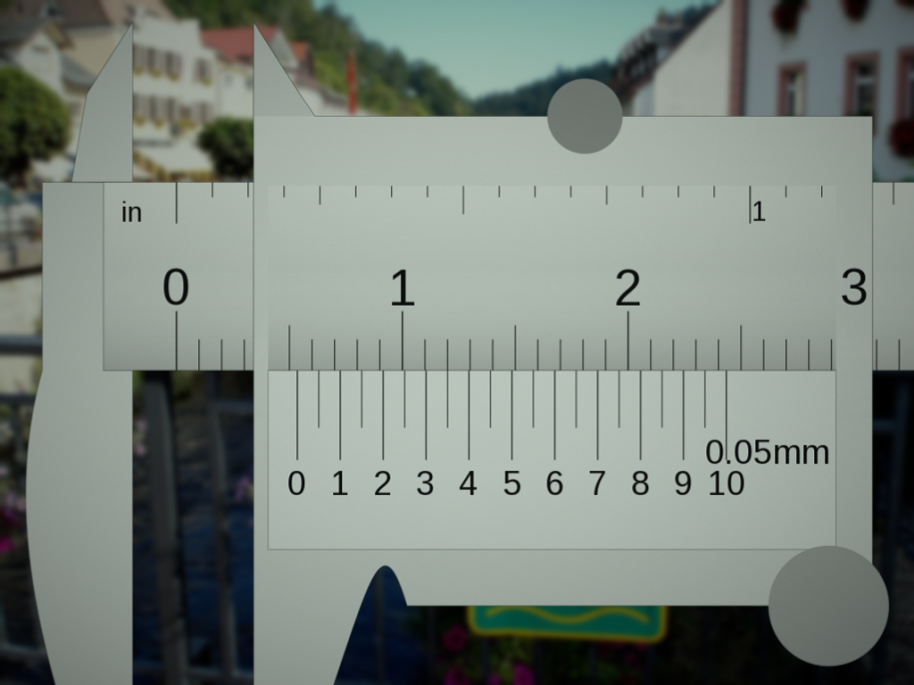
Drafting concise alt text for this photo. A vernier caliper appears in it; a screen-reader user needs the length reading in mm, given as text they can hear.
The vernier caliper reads 5.35 mm
